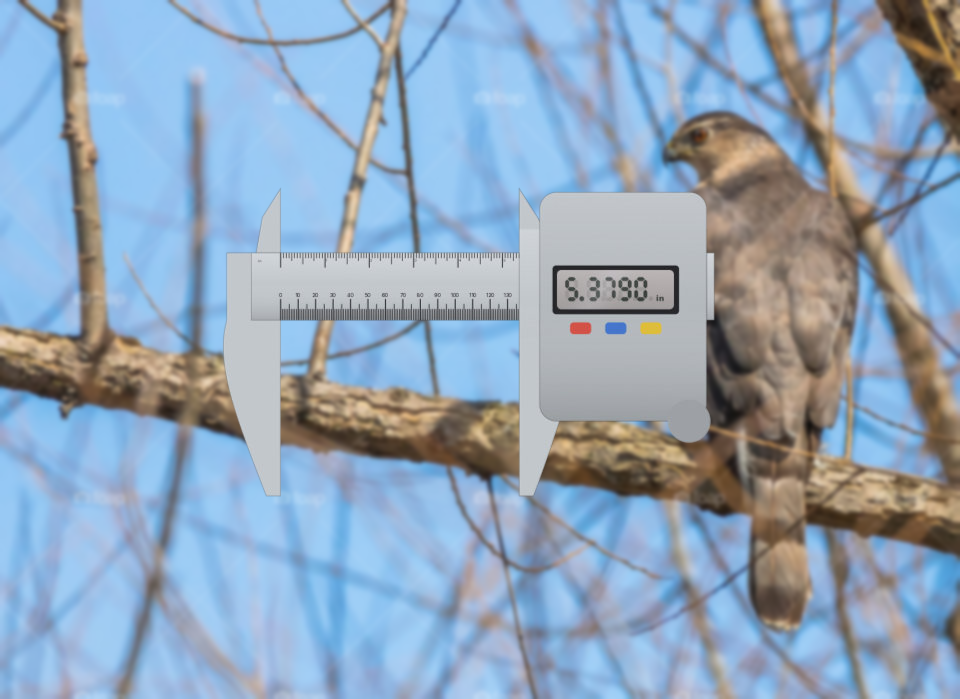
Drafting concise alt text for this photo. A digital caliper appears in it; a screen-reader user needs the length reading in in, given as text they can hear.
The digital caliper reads 5.3790 in
